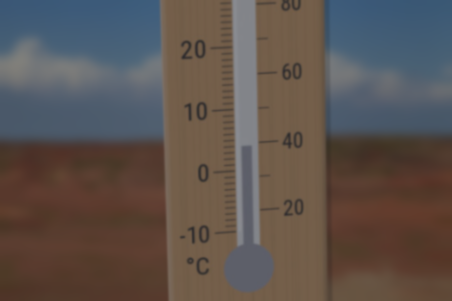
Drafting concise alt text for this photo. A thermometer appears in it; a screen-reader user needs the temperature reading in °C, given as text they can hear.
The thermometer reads 4 °C
